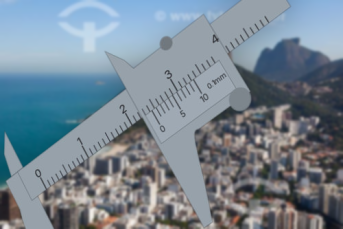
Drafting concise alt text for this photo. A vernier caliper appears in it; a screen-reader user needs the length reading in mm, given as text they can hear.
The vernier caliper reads 24.4 mm
